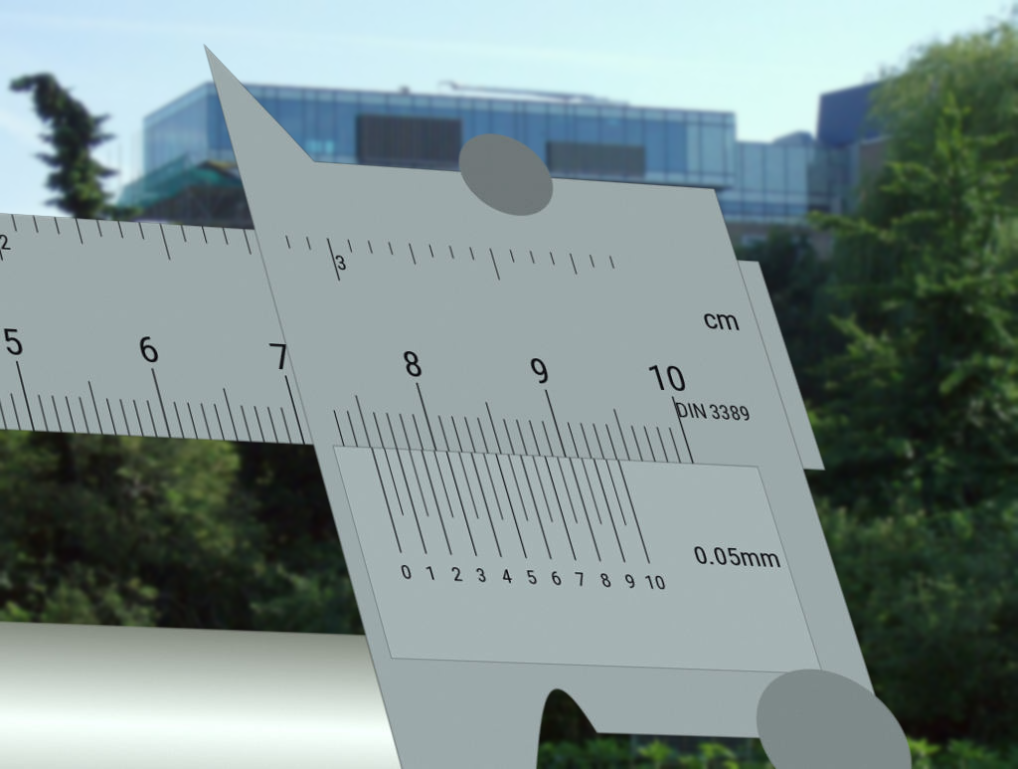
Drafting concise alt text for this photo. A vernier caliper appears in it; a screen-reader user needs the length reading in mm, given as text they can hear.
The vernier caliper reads 75.1 mm
